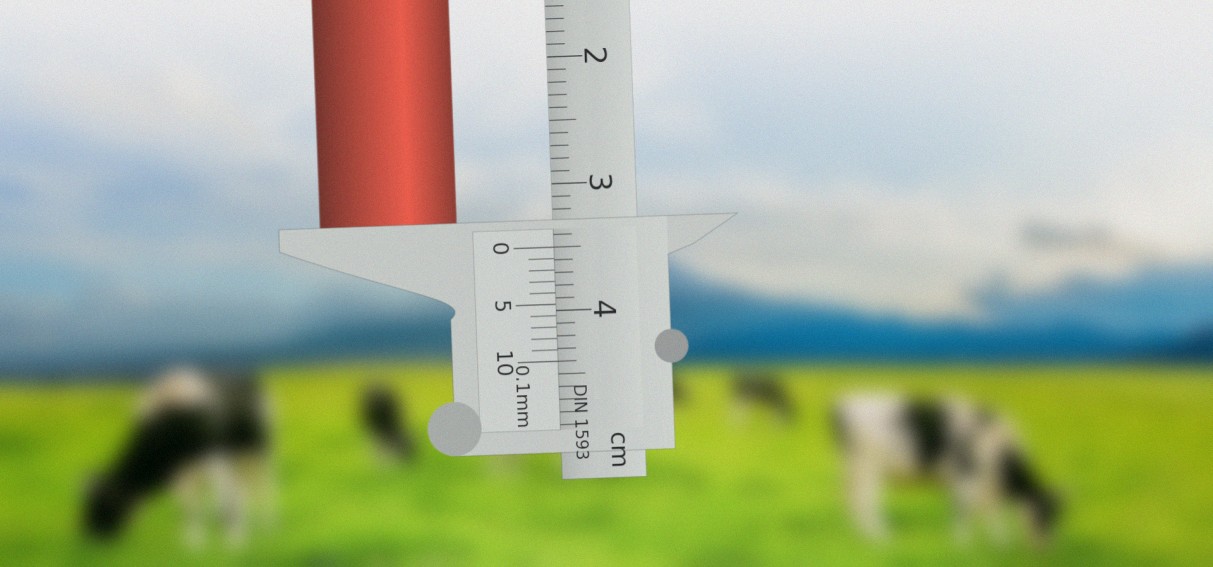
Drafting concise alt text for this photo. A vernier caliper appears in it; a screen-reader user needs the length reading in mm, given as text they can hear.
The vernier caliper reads 35.0 mm
